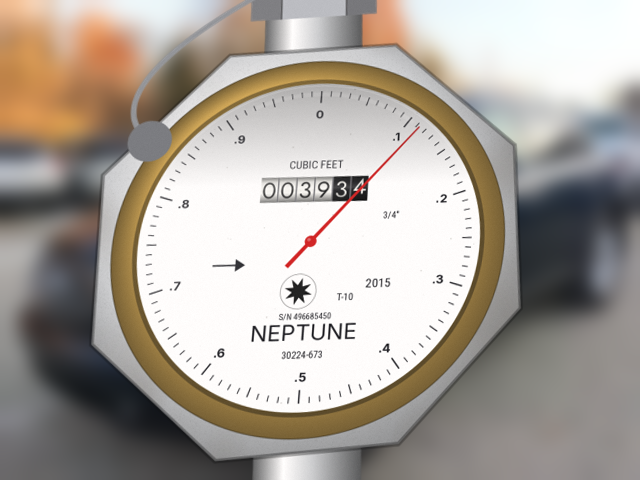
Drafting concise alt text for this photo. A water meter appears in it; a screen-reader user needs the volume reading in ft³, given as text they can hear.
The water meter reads 3934.11 ft³
